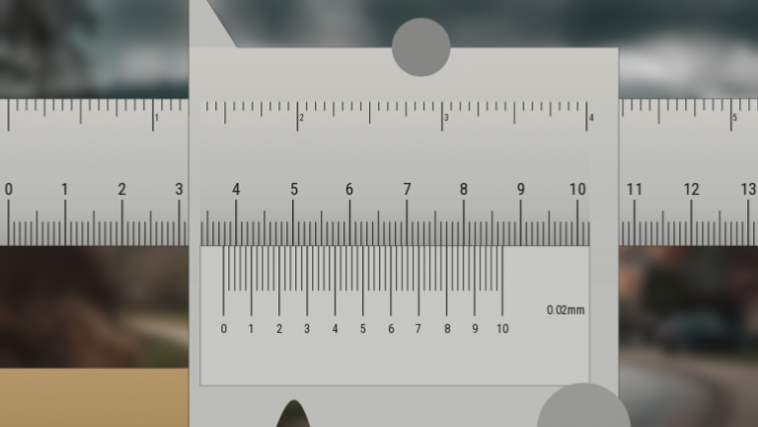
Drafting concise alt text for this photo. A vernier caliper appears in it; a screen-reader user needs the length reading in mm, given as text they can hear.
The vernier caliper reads 37.8 mm
